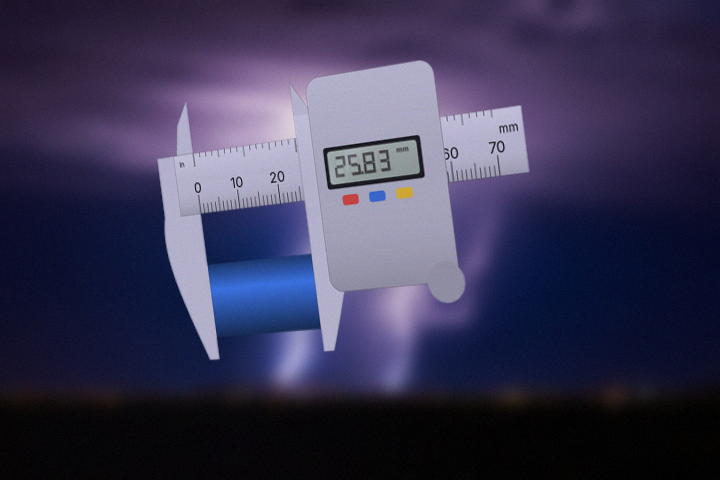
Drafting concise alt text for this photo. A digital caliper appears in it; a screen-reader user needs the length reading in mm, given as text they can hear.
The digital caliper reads 25.83 mm
